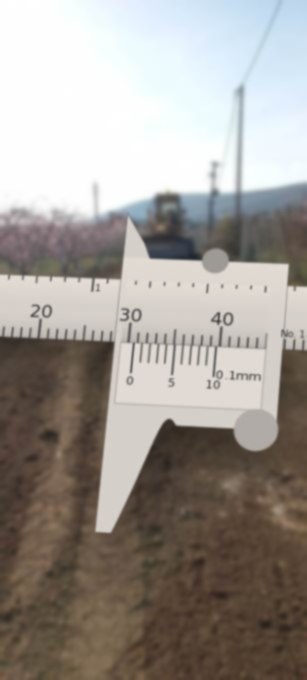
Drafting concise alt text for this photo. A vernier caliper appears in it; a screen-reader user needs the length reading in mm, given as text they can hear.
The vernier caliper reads 30.6 mm
